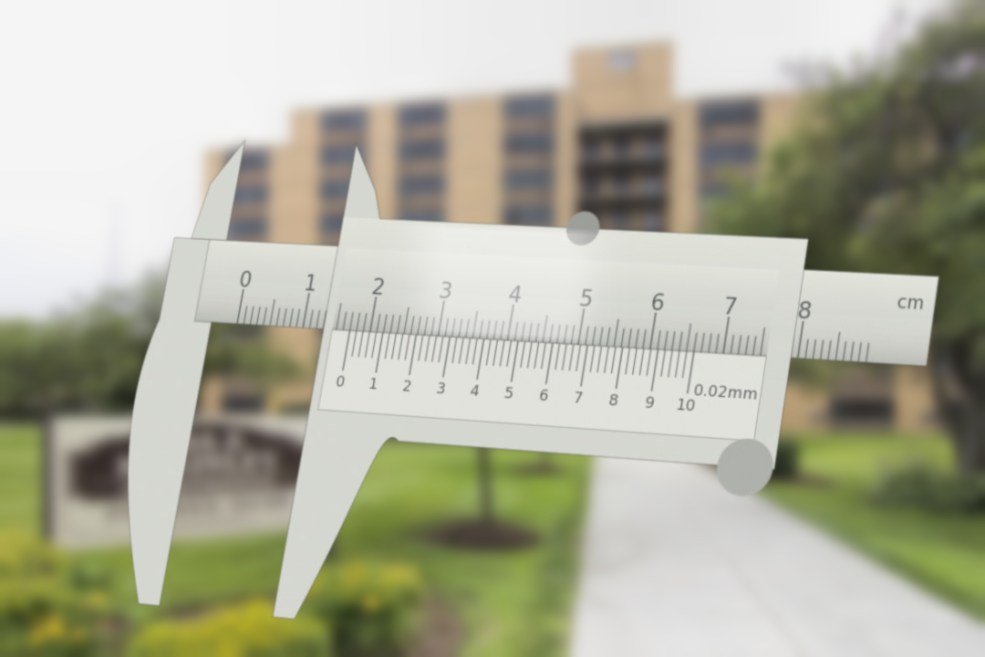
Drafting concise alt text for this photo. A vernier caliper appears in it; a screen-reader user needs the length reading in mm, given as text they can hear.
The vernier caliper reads 17.0 mm
